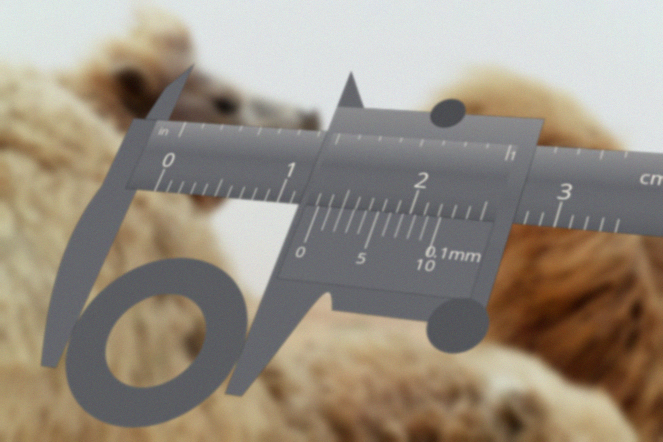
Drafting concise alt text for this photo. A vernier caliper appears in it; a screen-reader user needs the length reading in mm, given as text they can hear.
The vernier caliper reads 13.2 mm
